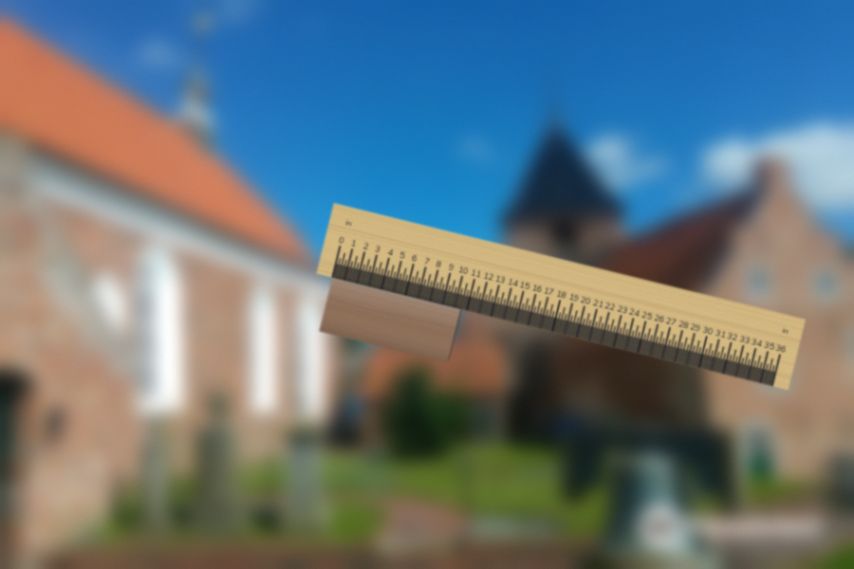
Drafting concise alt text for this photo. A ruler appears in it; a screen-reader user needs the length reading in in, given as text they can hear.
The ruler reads 10.5 in
